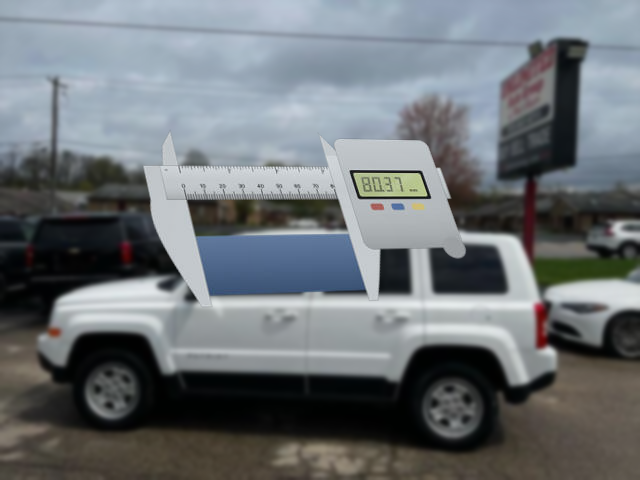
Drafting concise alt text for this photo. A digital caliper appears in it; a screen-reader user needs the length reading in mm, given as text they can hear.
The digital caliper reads 80.37 mm
